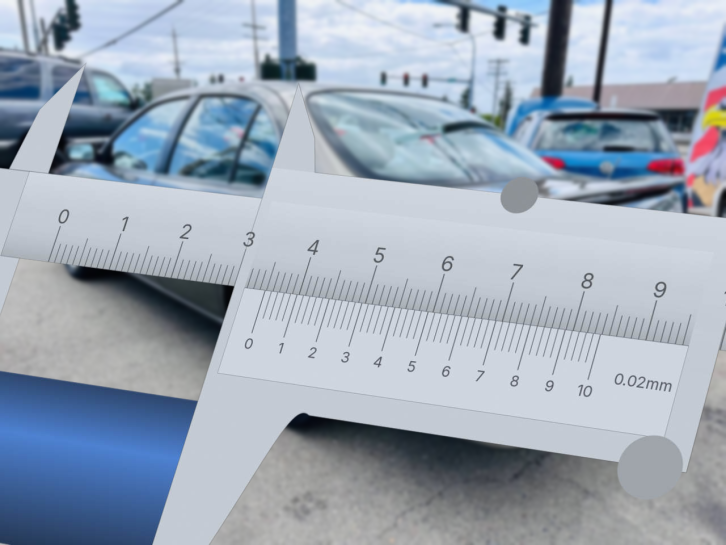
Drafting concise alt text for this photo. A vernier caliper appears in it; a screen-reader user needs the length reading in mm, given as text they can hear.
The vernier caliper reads 34.8 mm
